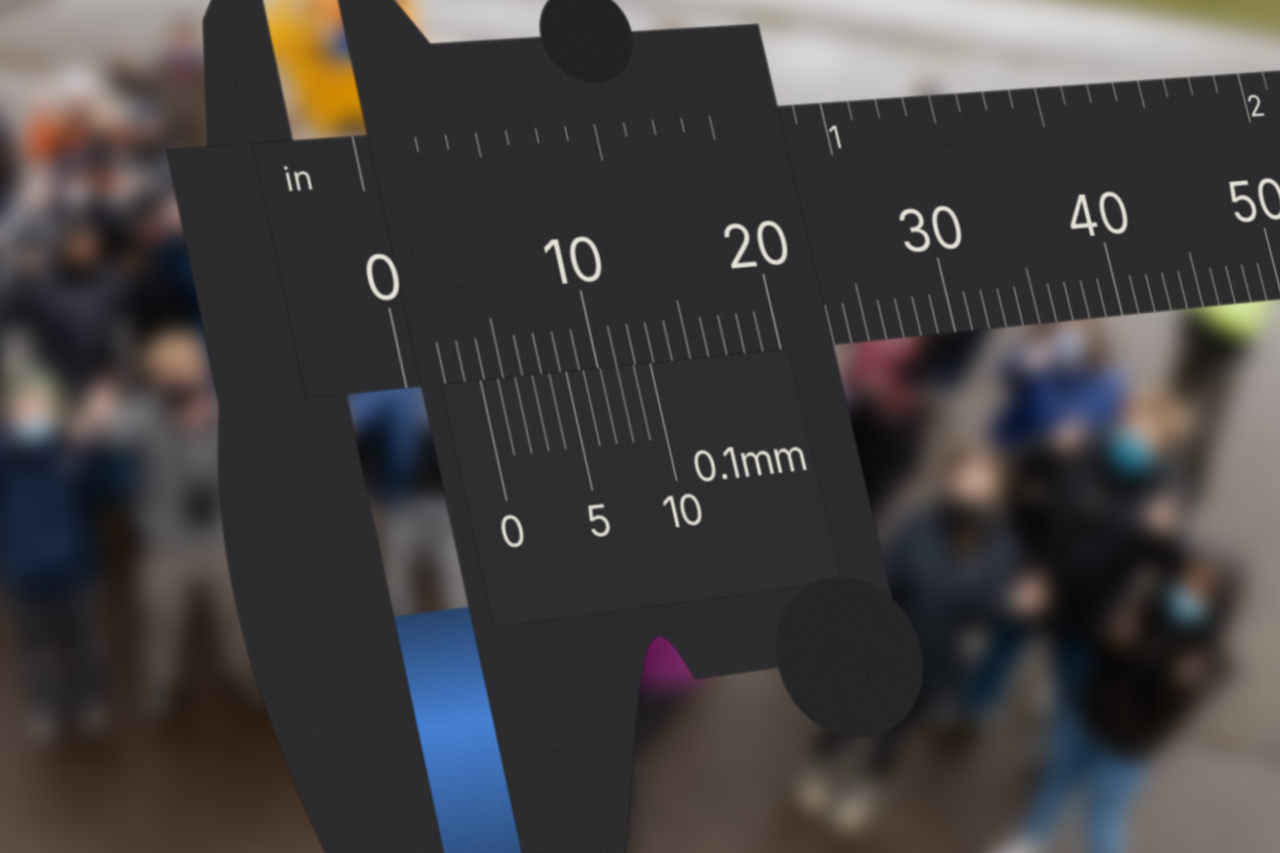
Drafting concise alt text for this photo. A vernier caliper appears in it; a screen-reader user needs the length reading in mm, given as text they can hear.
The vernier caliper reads 3.8 mm
